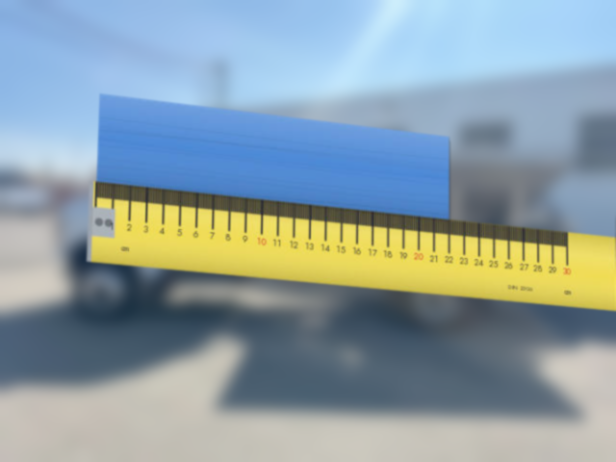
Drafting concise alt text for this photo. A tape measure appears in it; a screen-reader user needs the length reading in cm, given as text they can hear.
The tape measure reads 22 cm
